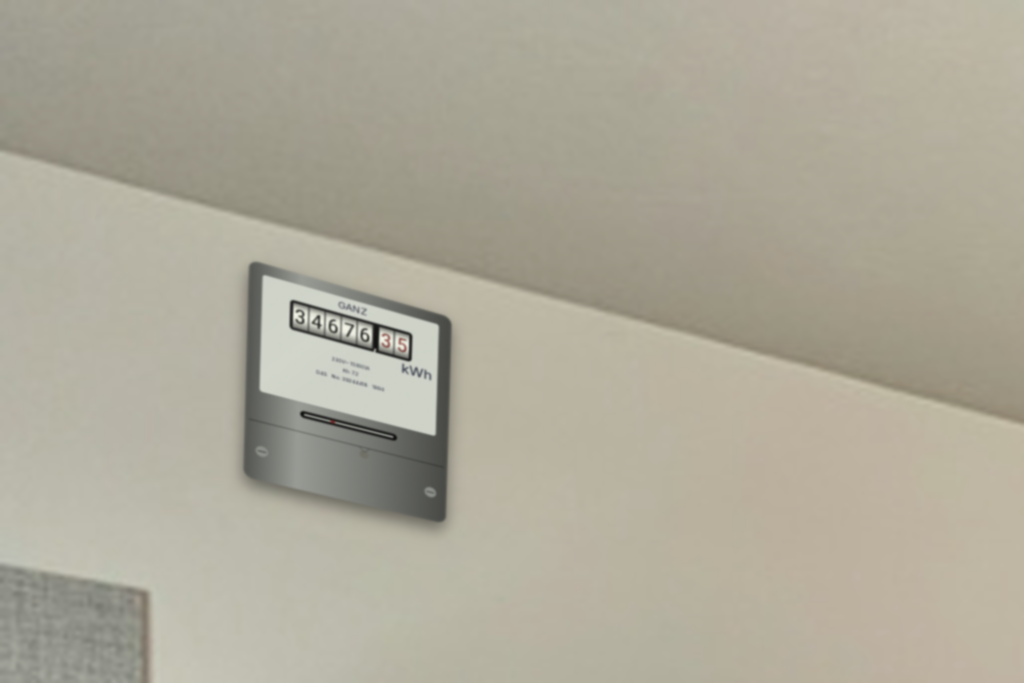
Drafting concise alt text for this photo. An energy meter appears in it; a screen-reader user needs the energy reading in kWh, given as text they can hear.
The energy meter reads 34676.35 kWh
